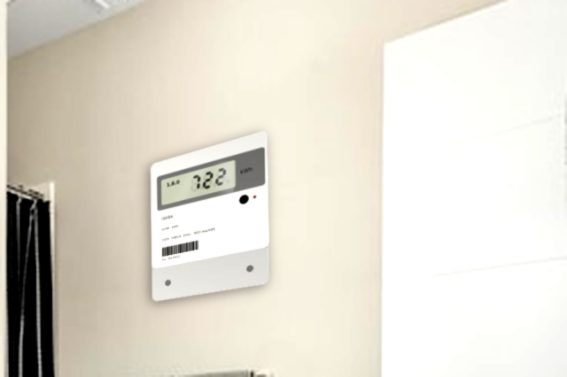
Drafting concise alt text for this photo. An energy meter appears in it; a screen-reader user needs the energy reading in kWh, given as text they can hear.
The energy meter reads 722 kWh
